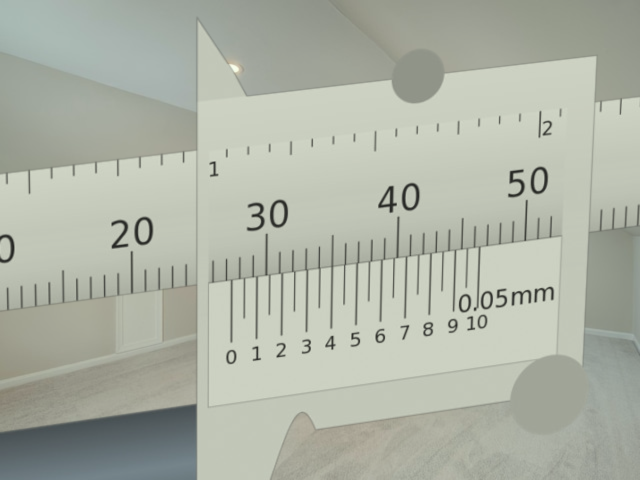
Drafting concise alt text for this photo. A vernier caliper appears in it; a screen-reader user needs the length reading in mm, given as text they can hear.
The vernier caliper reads 27.4 mm
